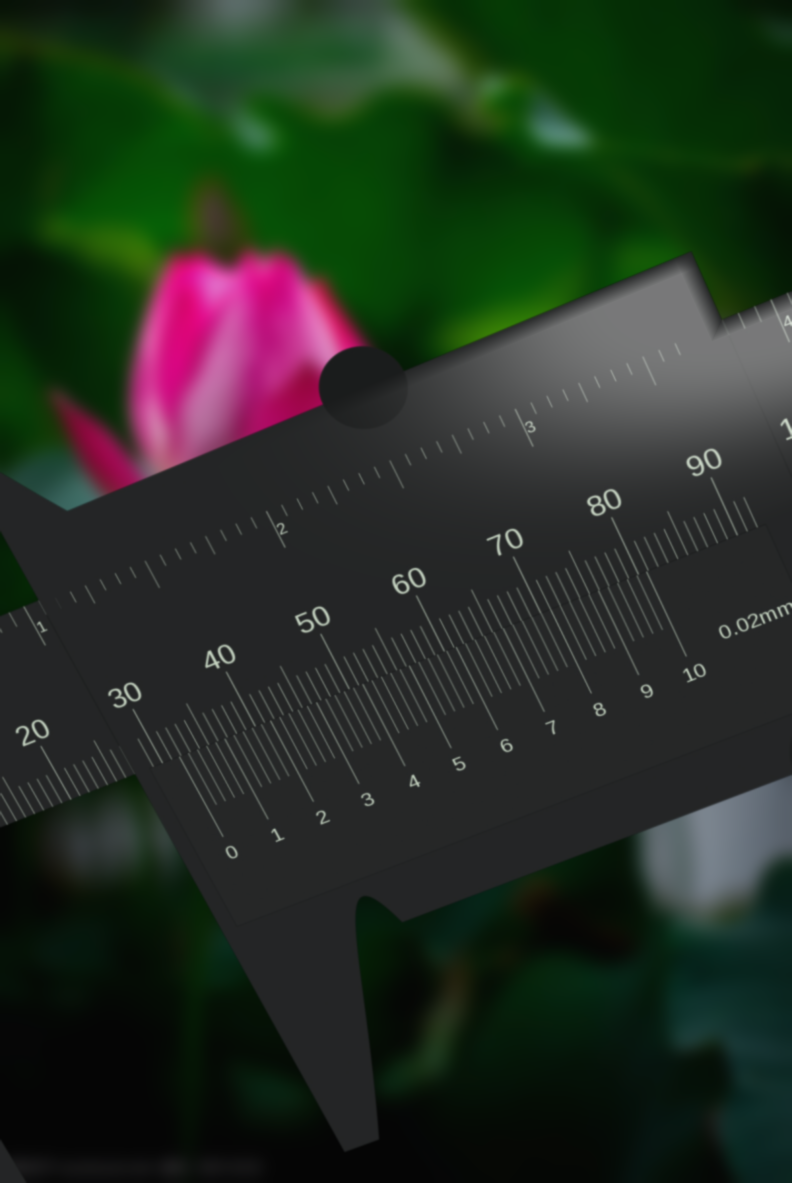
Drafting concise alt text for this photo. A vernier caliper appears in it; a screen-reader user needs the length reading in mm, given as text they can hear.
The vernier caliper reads 31.8 mm
